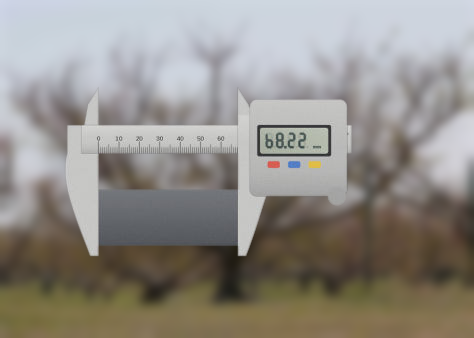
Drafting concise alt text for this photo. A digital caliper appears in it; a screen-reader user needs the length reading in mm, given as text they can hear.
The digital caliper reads 68.22 mm
